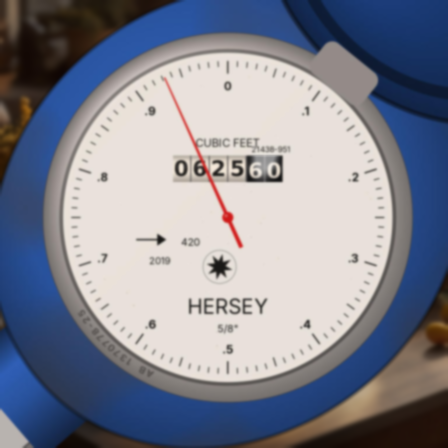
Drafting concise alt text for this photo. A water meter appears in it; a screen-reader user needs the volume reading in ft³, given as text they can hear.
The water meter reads 62559.93 ft³
